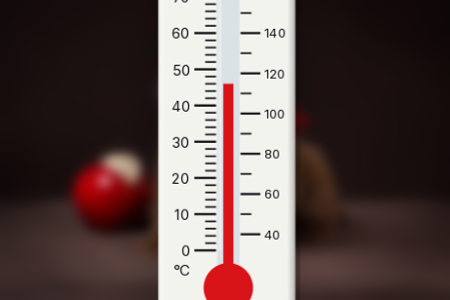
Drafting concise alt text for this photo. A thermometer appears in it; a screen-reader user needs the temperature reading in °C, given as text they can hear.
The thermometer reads 46 °C
